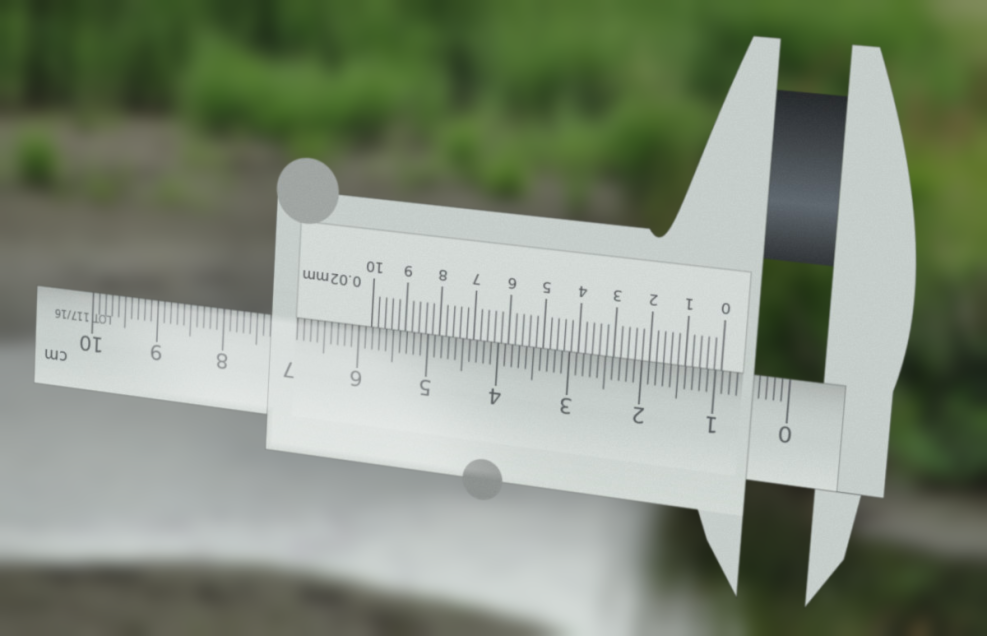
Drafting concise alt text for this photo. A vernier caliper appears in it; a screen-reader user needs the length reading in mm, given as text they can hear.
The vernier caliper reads 9.2 mm
